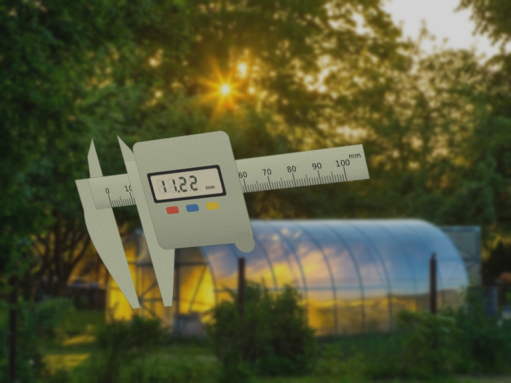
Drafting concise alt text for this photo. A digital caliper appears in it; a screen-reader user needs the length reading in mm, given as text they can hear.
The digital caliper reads 11.22 mm
